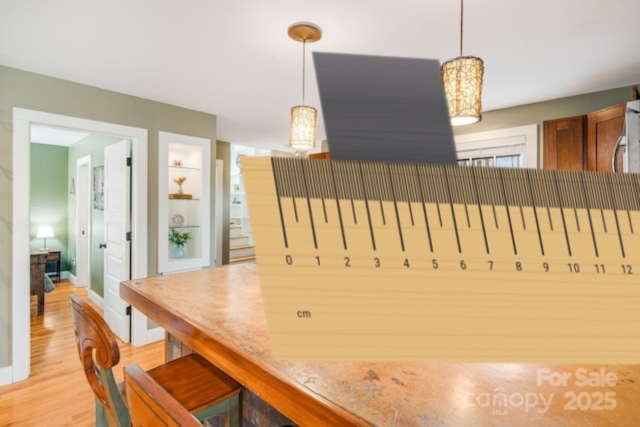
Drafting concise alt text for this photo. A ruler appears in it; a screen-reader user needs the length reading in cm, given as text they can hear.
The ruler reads 4.5 cm
